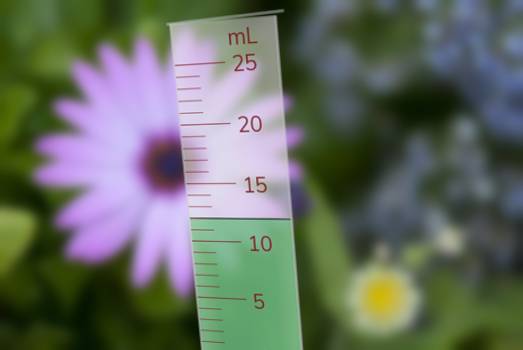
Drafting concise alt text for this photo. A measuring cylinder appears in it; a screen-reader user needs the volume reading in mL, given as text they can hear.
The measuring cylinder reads 12 mL
